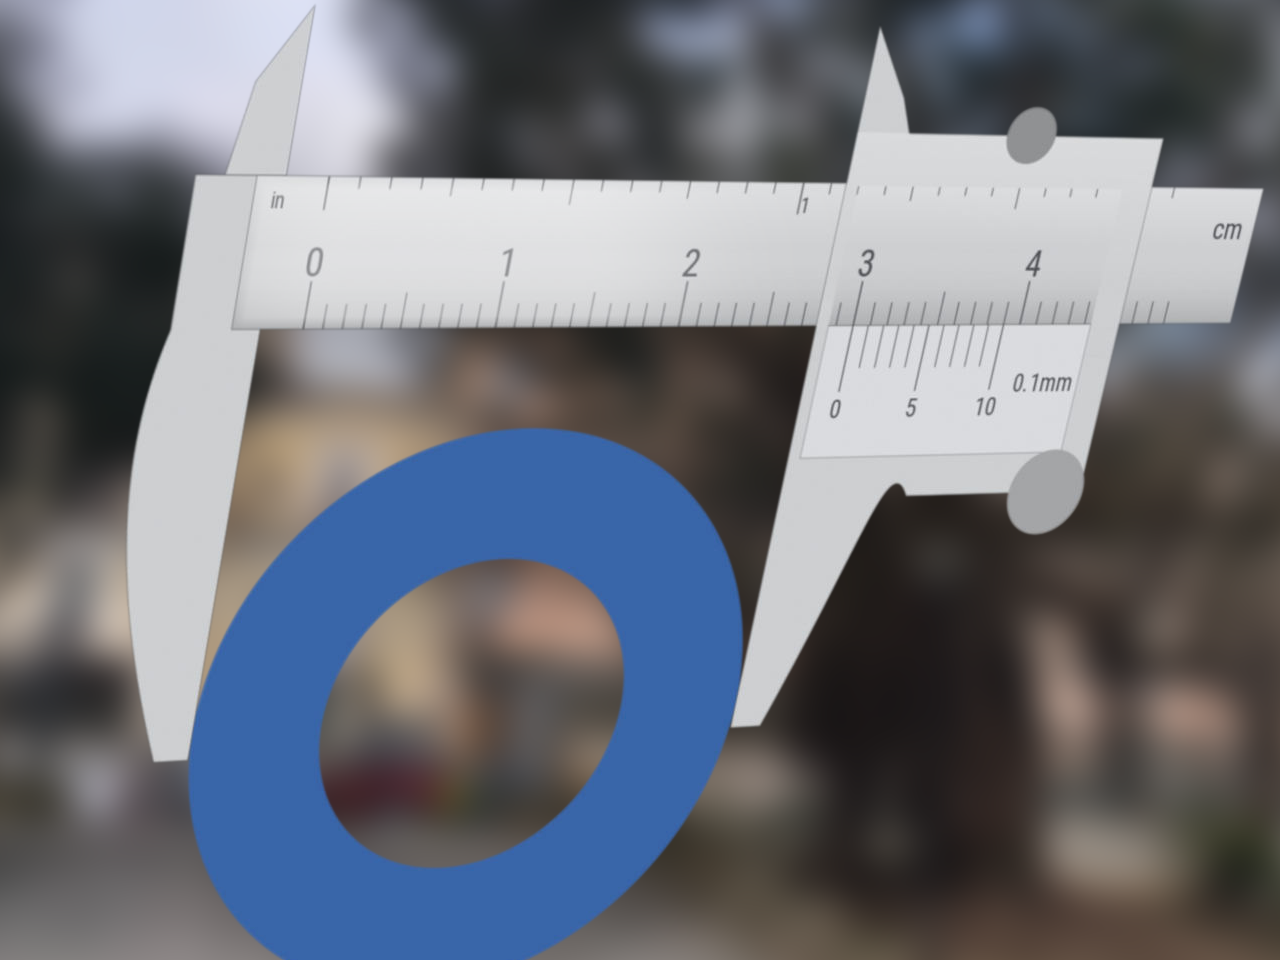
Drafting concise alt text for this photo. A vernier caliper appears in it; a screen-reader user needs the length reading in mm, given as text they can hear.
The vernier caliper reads 30.0 mm
